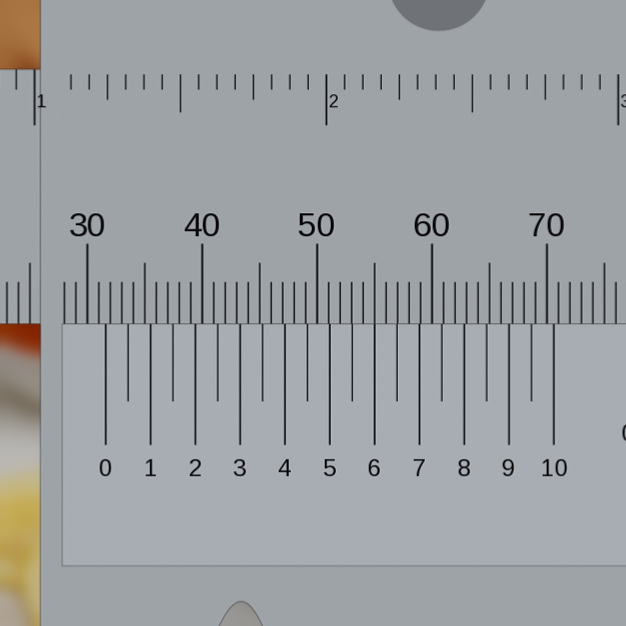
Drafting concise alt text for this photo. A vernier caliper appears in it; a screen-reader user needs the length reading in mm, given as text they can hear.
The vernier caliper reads 31.6 mm
